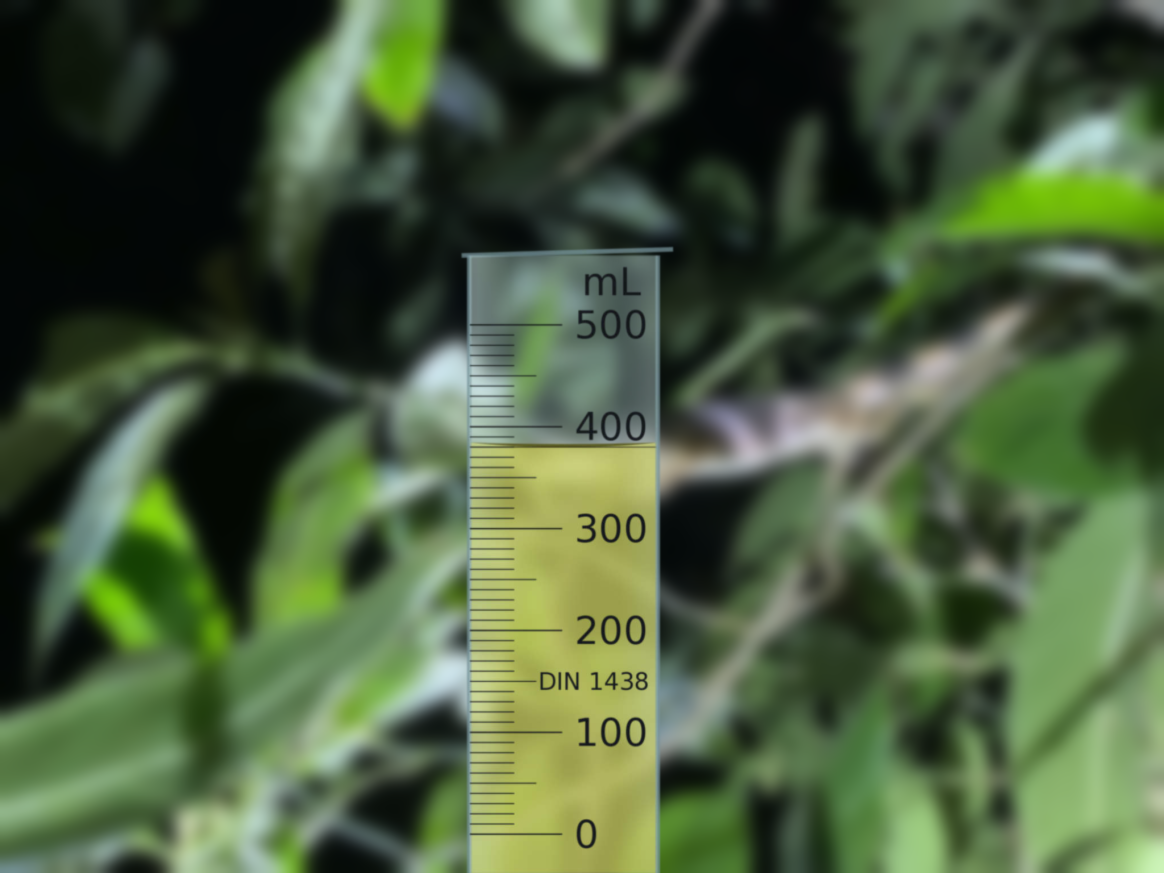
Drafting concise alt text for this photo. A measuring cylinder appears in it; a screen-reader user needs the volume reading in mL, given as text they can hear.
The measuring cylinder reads 380 mL
